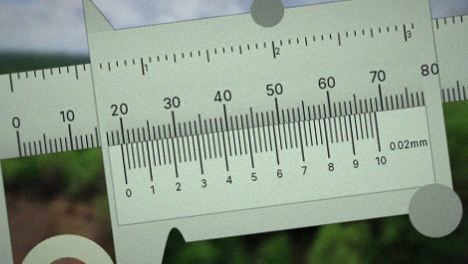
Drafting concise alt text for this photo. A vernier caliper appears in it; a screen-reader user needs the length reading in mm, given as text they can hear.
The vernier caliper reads 19.5 mm
